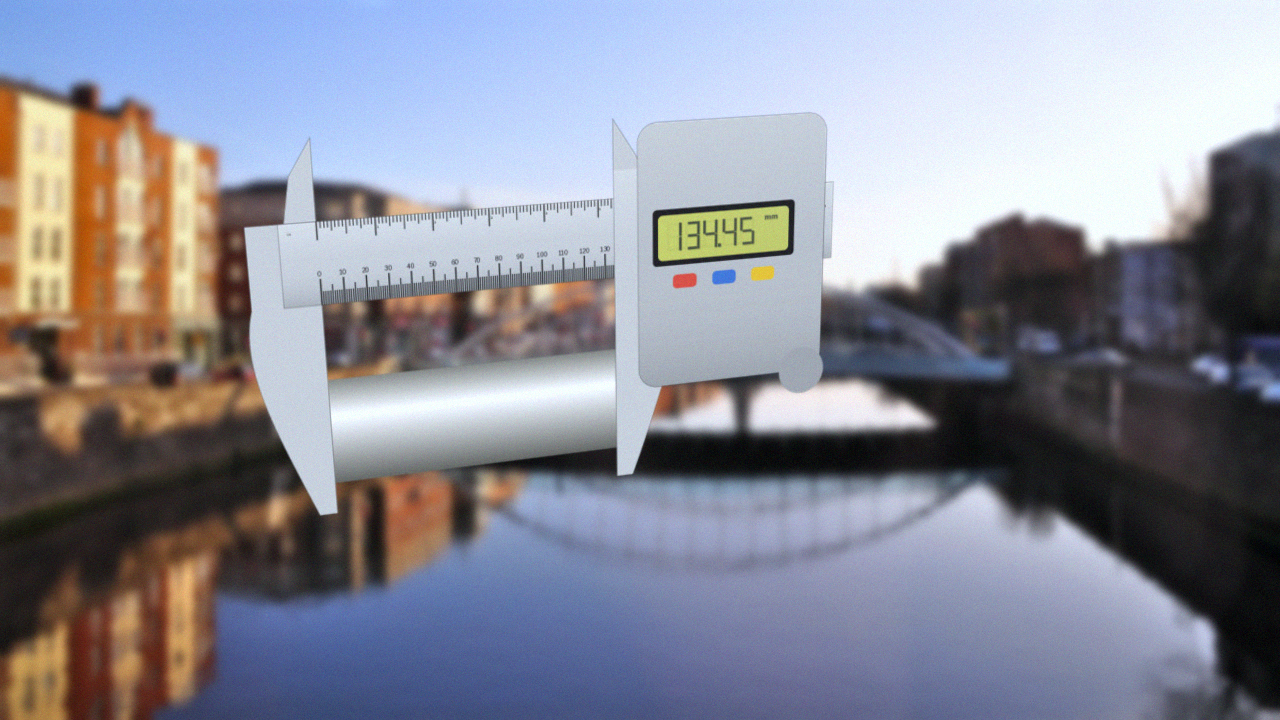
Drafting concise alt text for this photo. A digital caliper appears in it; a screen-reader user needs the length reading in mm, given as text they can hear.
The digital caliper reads 134.45 mm
